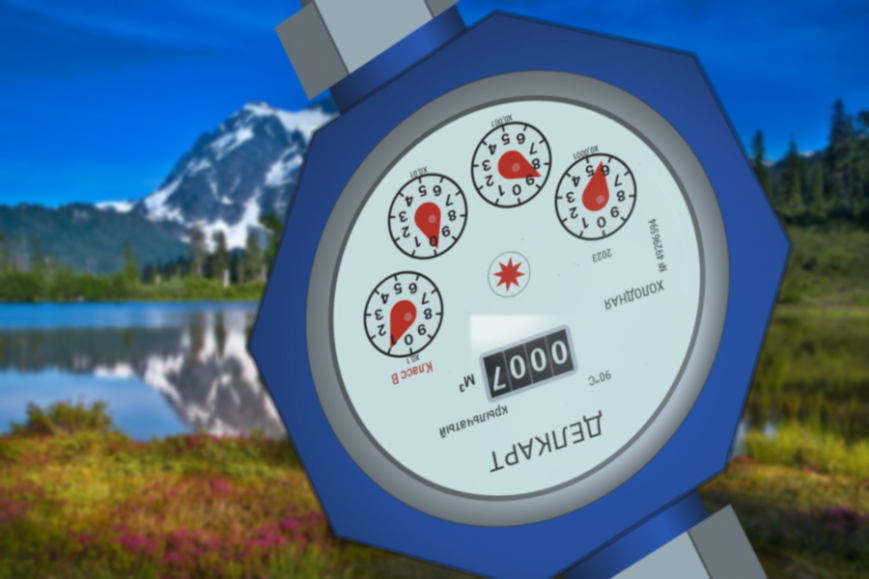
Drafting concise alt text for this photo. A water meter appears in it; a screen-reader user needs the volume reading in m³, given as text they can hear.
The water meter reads 7.0985 m³
